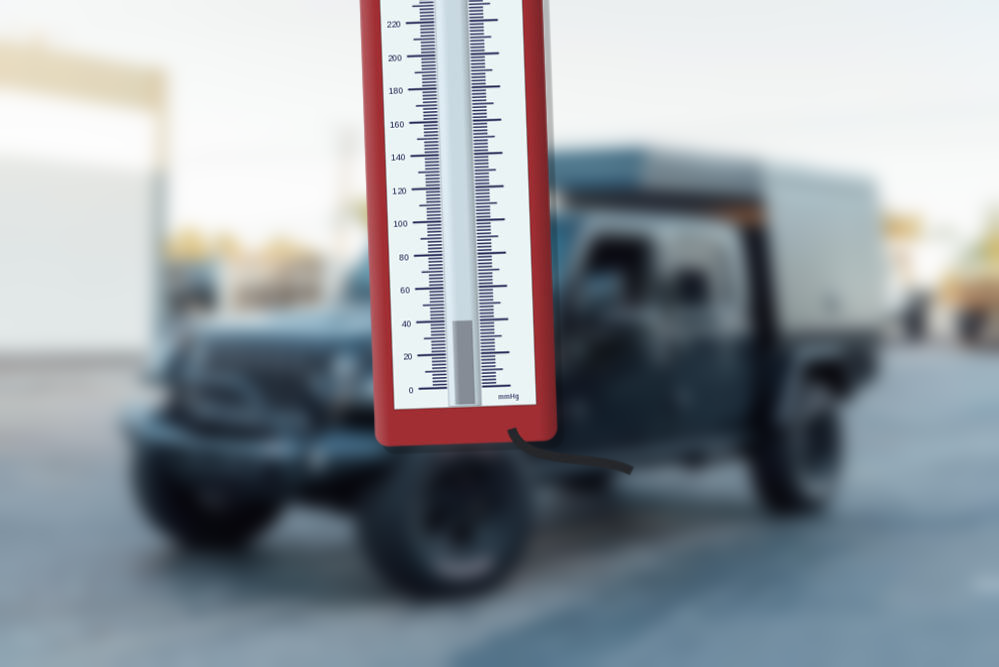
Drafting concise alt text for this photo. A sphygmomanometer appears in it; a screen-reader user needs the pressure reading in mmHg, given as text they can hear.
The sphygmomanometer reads 40 mmHg
